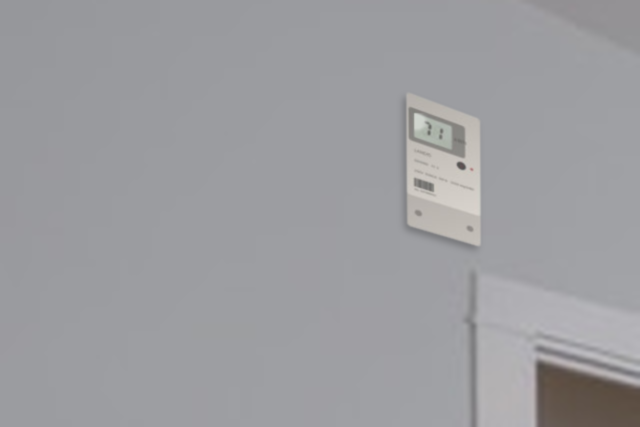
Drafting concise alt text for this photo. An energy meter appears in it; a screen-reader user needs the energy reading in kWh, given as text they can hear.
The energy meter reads 71 kWh
